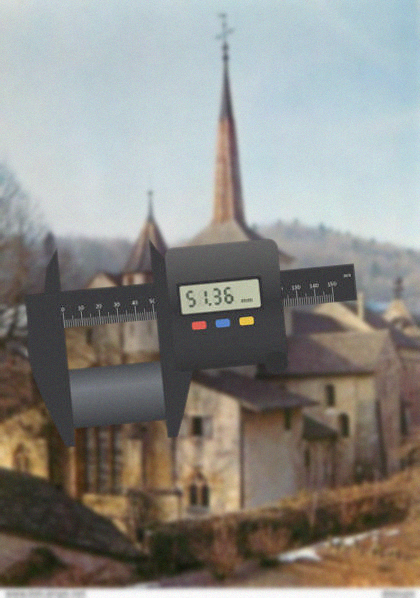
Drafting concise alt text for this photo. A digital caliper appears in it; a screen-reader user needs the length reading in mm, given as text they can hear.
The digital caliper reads 51.36 mm
